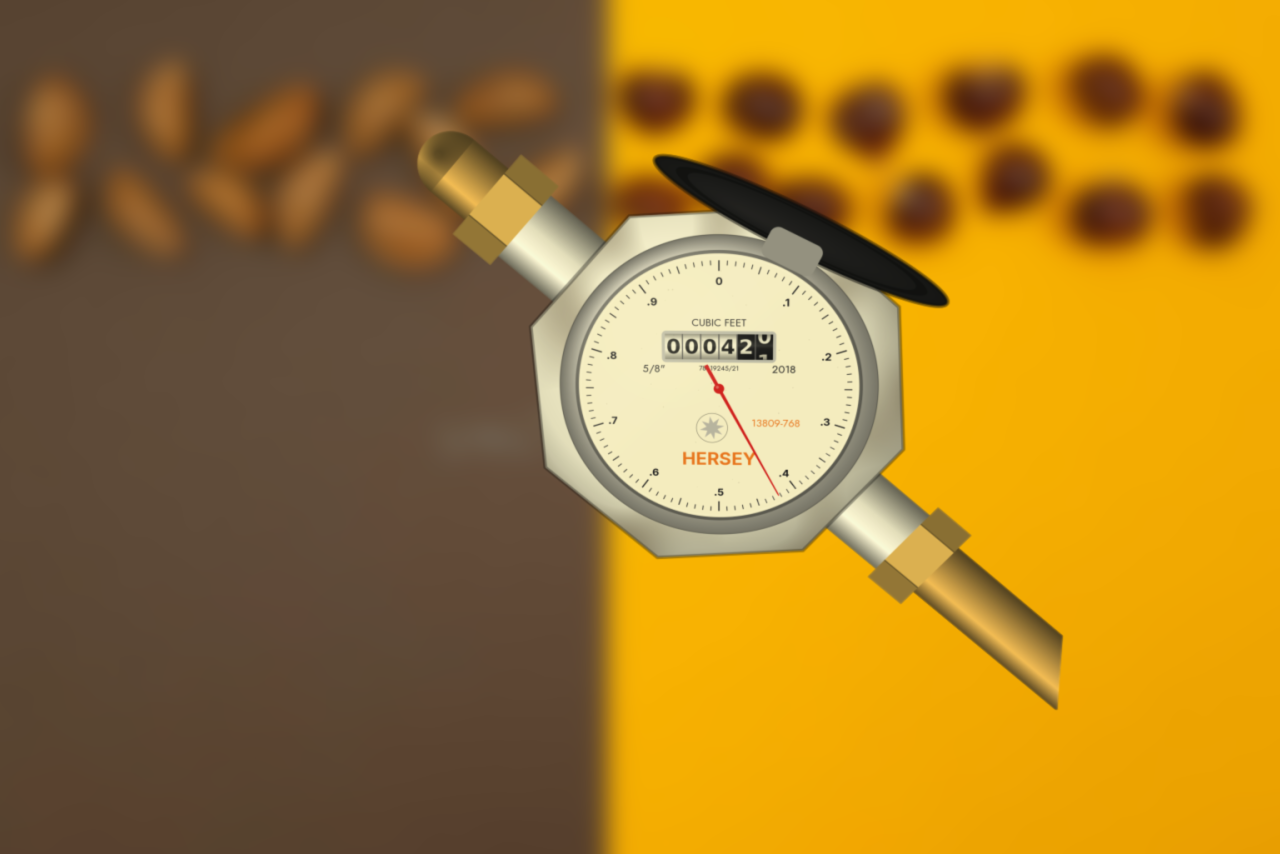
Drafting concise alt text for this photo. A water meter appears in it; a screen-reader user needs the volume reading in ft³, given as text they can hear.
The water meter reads 420.42 ft³
